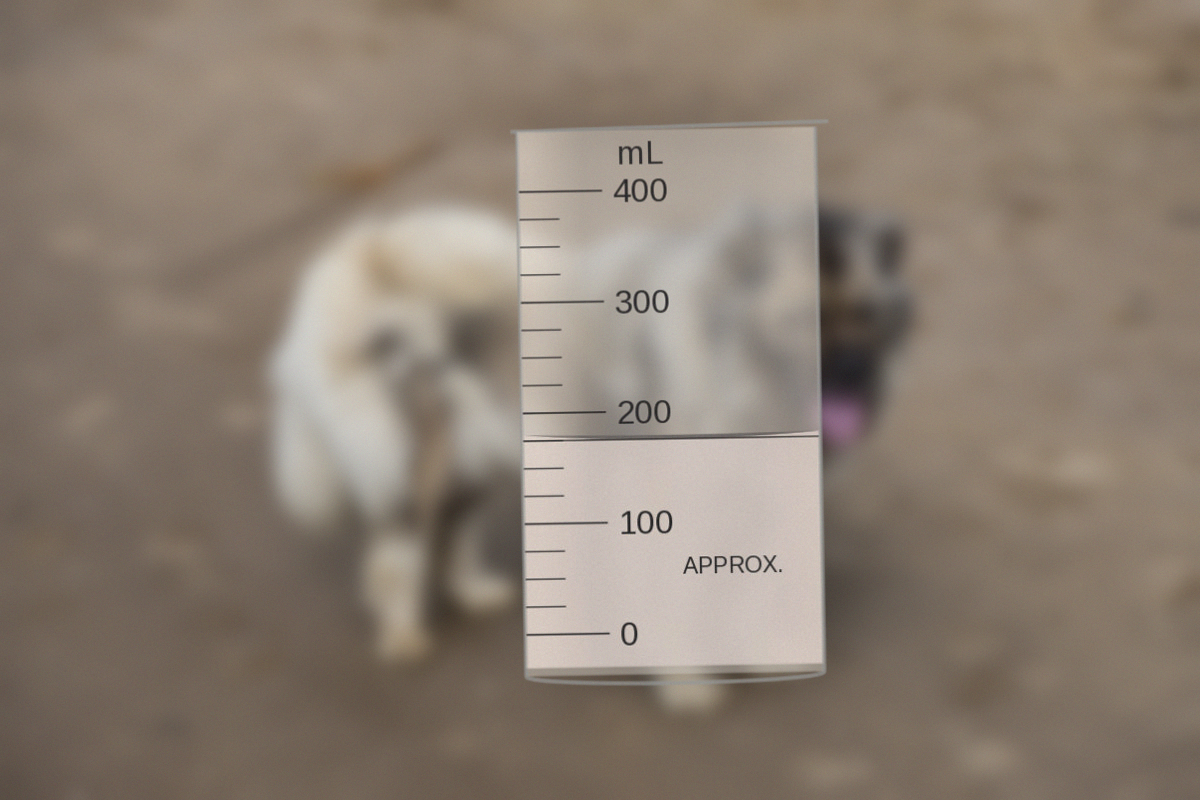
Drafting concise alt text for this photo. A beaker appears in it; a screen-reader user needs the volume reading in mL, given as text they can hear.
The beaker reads 175 mL
